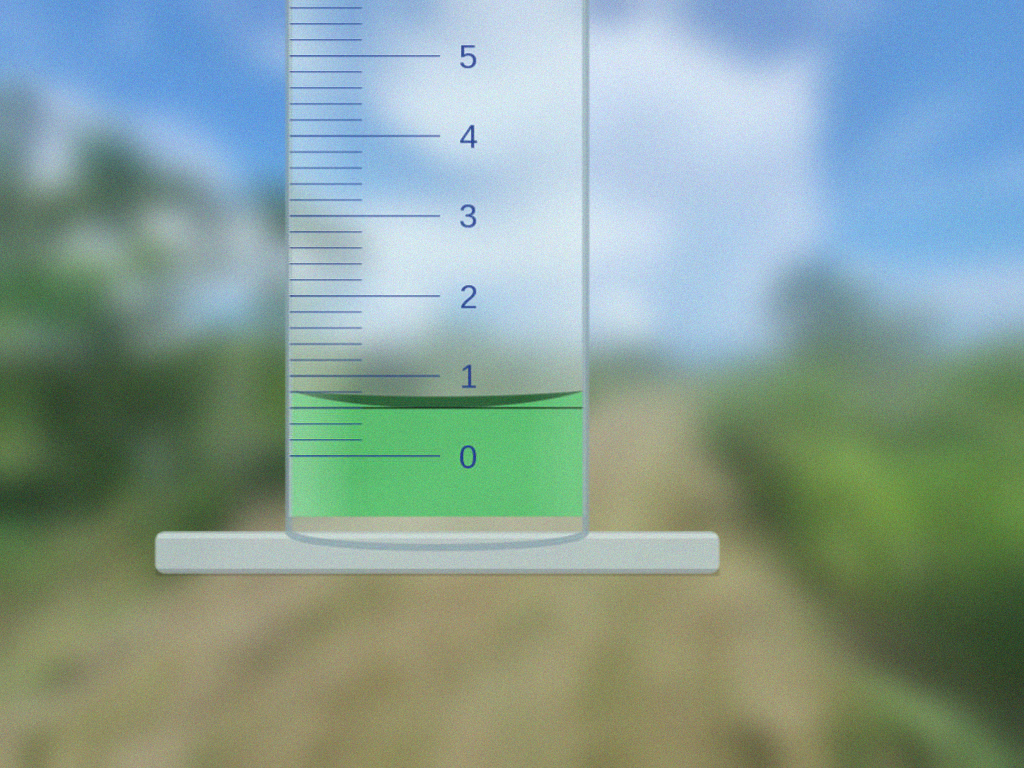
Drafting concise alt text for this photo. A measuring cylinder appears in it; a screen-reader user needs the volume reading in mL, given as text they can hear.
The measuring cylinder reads 0.6 mL
